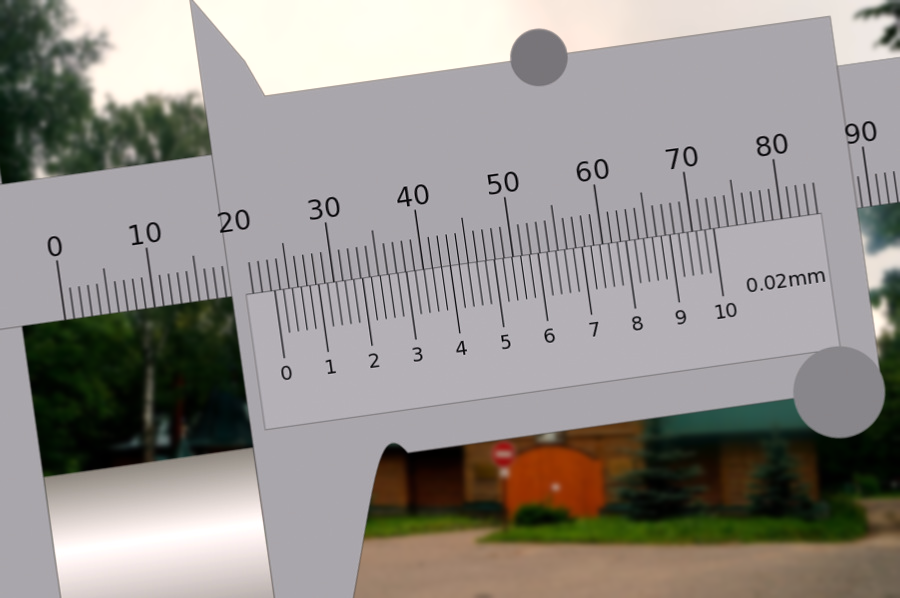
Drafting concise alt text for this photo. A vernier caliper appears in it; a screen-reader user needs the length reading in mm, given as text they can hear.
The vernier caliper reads 23.4 mm
